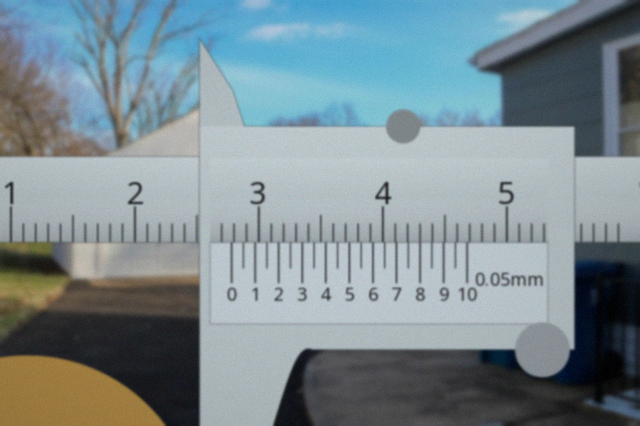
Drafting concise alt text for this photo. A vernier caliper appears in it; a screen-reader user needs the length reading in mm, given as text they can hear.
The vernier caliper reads 27.8 mm
